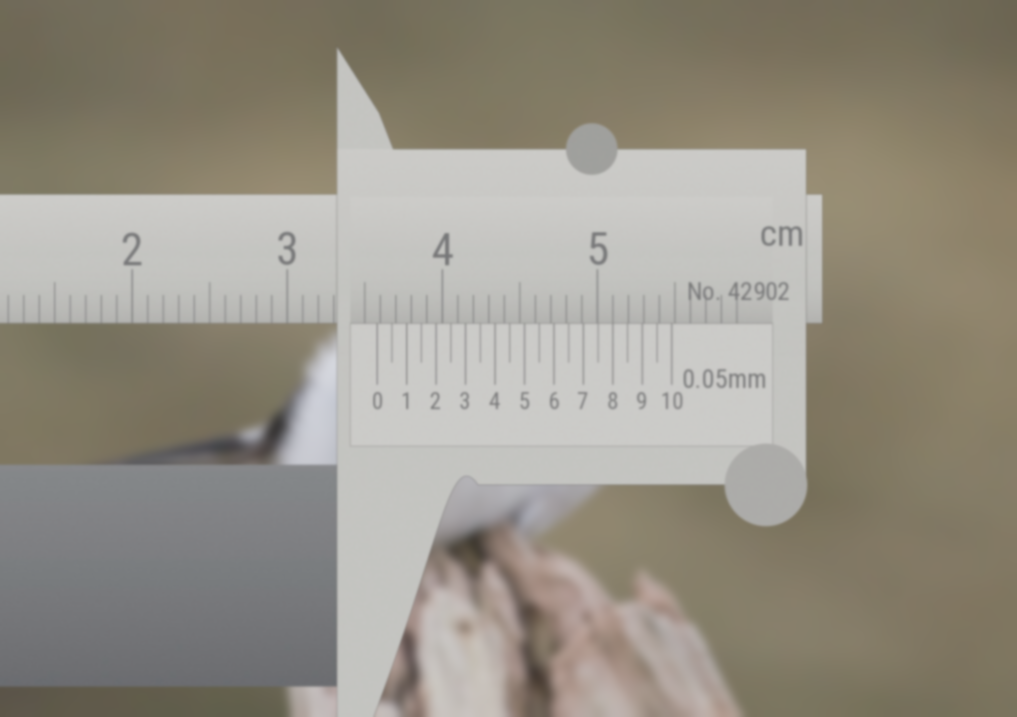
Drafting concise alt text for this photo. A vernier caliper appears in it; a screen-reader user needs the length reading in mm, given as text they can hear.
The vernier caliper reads 35.8 mm
